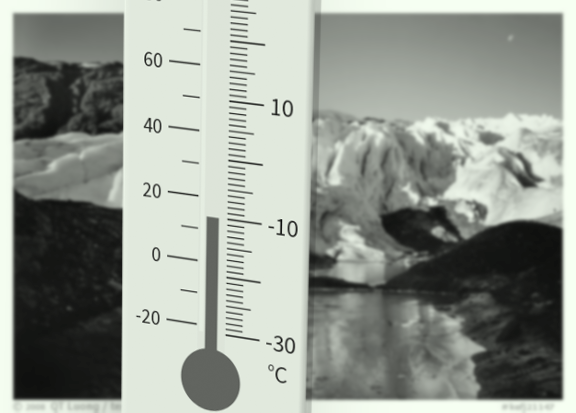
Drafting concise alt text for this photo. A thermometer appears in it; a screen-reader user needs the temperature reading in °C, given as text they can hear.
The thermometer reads -10 °C
